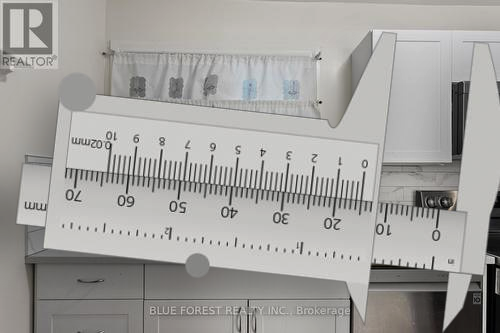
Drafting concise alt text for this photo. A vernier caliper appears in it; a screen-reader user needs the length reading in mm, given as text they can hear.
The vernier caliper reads 15.0 mm
